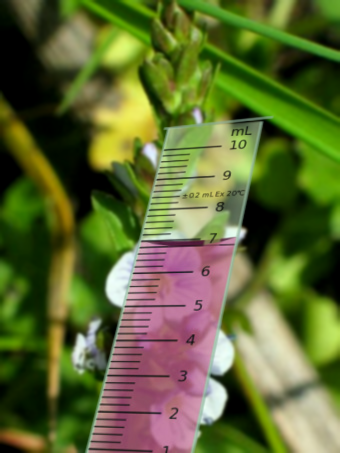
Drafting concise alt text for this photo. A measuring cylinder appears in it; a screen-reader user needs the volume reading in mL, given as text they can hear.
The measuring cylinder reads 6.8 mL
